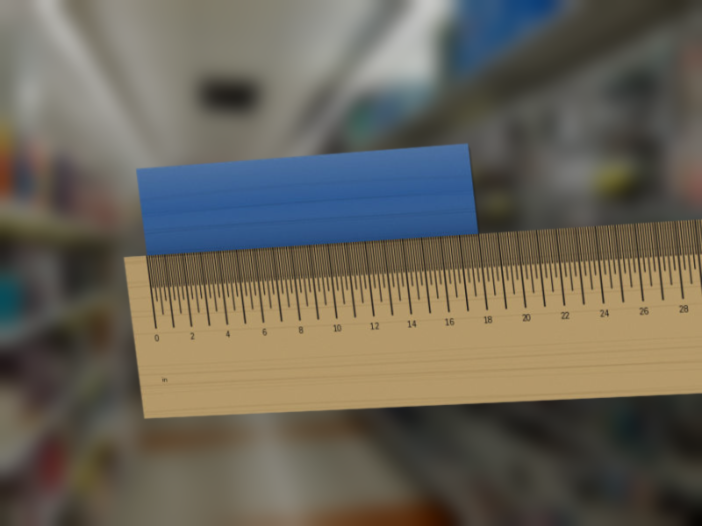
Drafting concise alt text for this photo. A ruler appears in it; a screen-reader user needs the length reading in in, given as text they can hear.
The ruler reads 18 in
